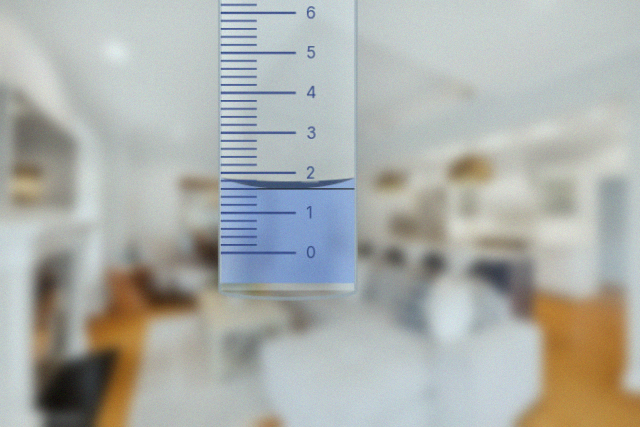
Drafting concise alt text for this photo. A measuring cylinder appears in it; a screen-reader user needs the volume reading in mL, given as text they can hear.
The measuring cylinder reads 1.6 mL
